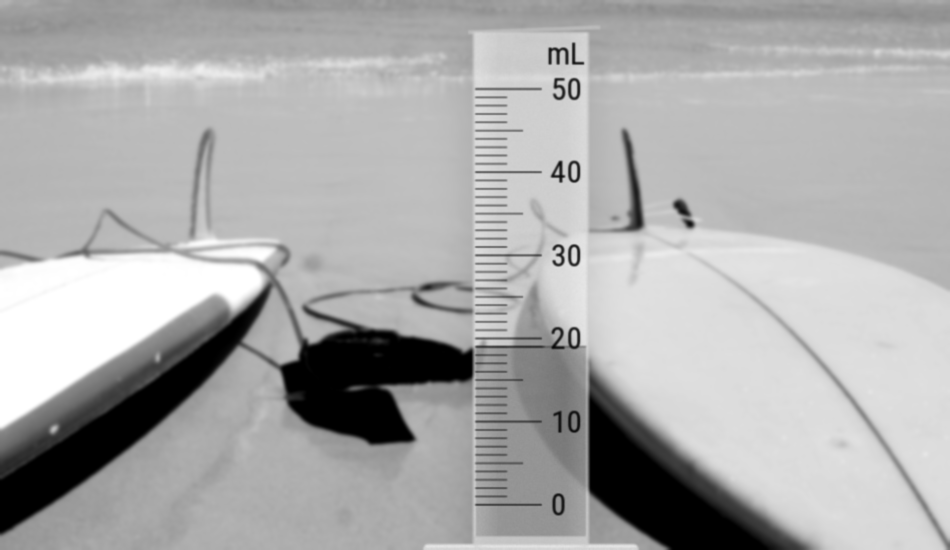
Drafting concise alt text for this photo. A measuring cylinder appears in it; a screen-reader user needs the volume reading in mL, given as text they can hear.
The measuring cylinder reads 19 mL
